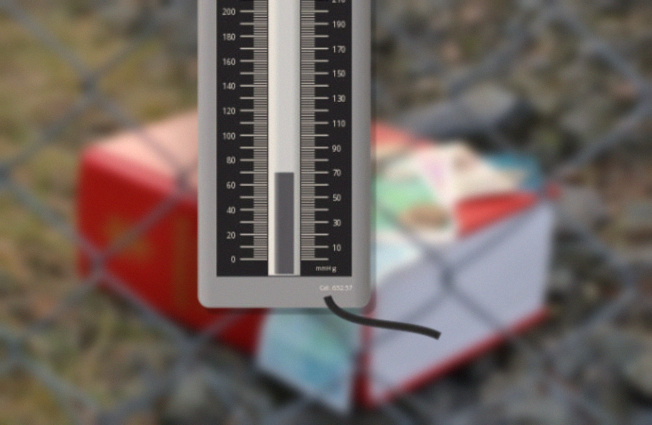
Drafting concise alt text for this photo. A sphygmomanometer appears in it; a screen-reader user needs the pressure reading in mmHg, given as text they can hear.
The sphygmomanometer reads 70 mmHg
